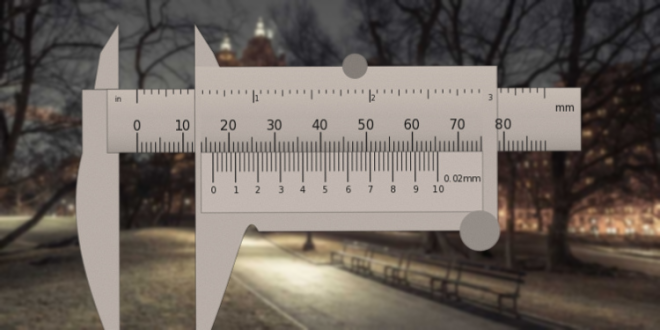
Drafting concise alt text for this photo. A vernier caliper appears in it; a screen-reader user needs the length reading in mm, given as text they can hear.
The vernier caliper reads 16.5 mm
